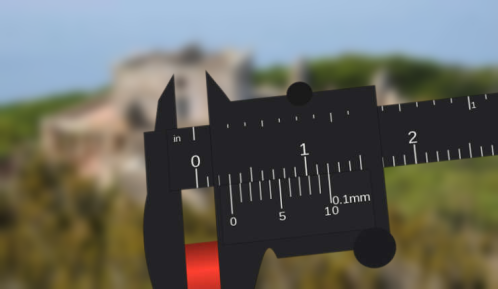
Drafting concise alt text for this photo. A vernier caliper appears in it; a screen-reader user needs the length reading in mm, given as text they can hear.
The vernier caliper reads 3.0 mm
